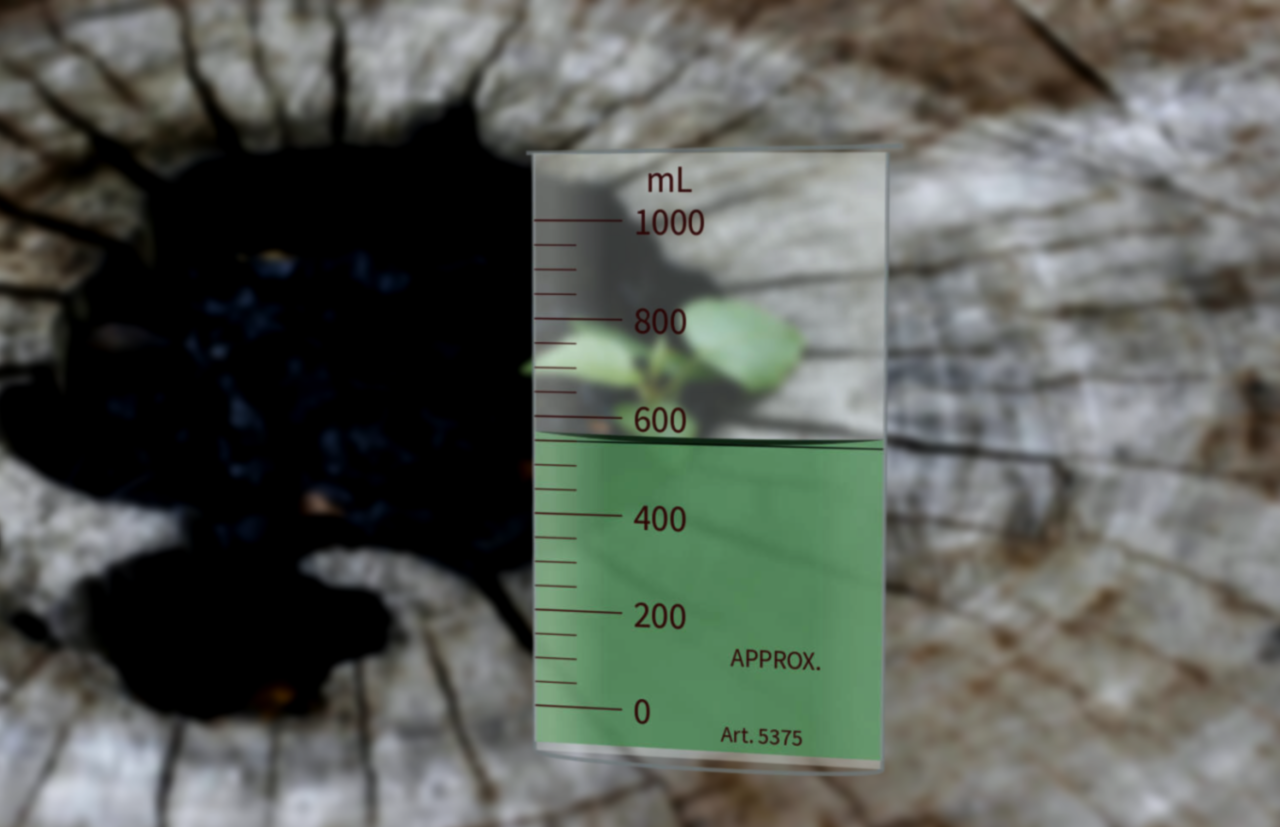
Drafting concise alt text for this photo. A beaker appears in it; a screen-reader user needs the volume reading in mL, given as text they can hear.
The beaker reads 550 mL
